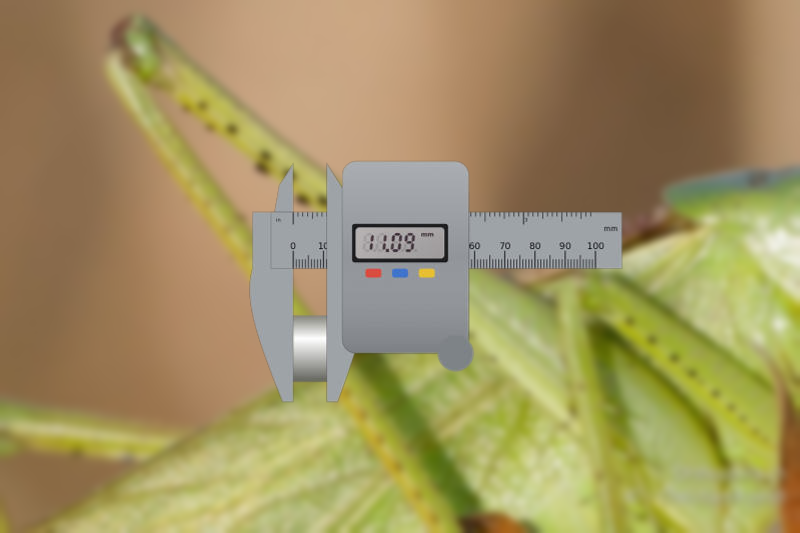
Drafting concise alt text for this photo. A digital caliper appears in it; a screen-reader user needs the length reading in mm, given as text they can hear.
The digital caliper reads 11.09 mm
